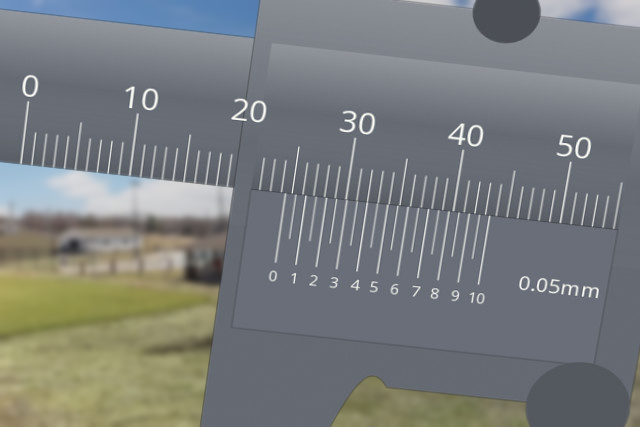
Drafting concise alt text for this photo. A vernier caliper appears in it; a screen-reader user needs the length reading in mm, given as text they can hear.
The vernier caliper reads 24.4 mm
